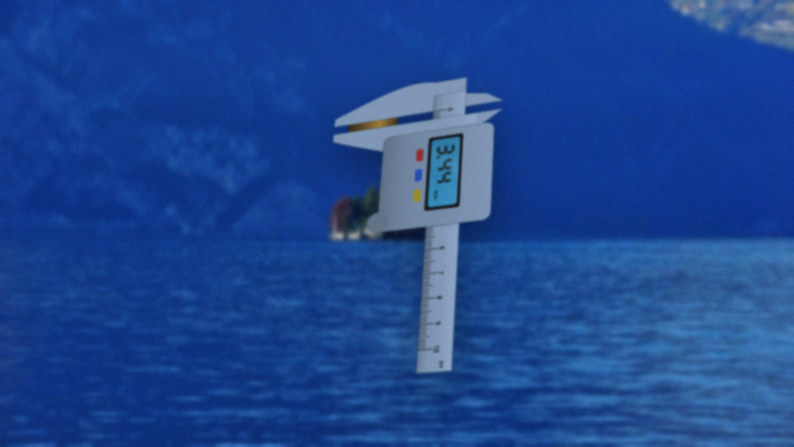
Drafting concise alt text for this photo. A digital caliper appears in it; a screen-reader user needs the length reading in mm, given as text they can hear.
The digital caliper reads 3.44 mm
